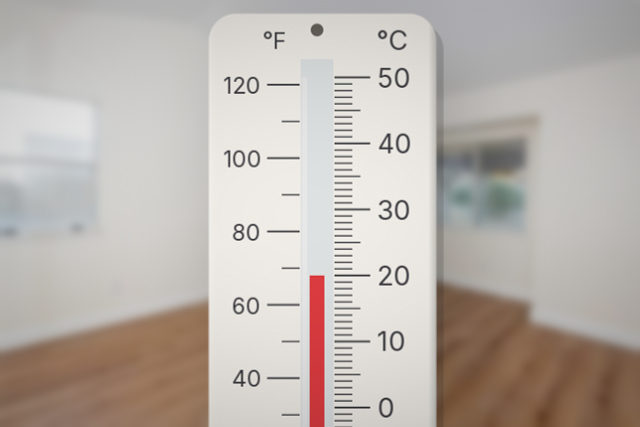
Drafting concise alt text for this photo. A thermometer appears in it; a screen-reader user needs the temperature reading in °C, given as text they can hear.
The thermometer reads 20 °C
